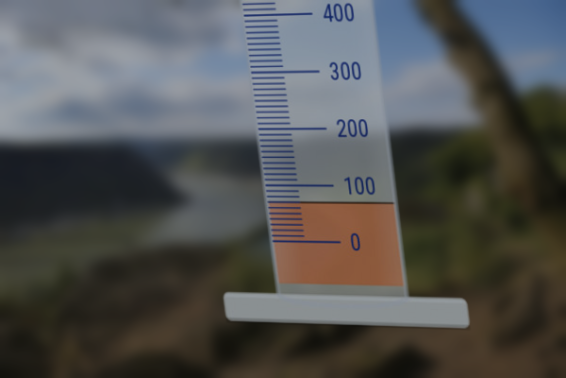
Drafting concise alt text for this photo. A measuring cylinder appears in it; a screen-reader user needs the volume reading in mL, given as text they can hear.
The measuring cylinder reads 70 mL
